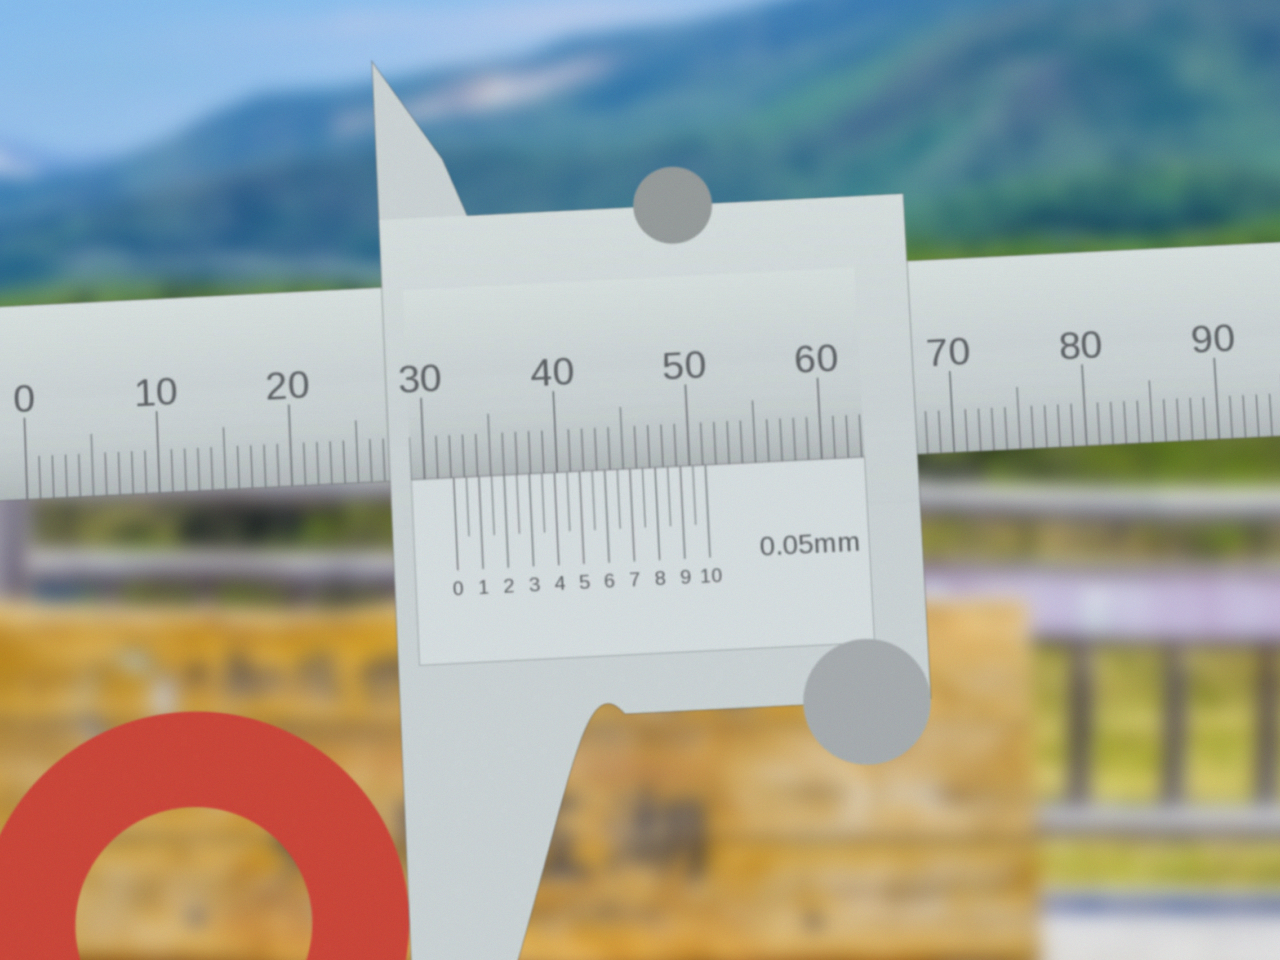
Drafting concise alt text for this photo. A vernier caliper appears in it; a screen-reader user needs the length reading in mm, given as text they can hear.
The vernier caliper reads 32.2 mm
